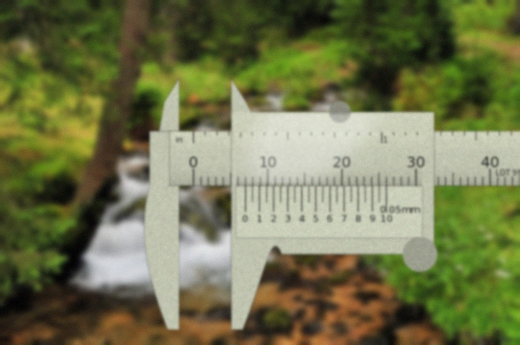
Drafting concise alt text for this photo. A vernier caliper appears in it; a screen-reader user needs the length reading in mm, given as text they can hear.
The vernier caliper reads 7.0 mm
